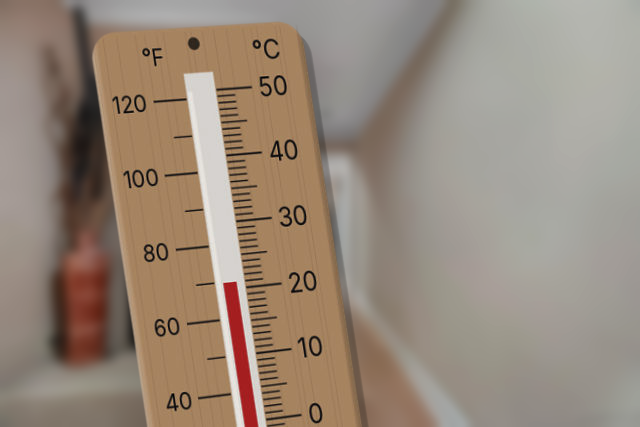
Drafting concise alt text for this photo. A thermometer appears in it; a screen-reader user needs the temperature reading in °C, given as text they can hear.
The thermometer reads 21 °C
